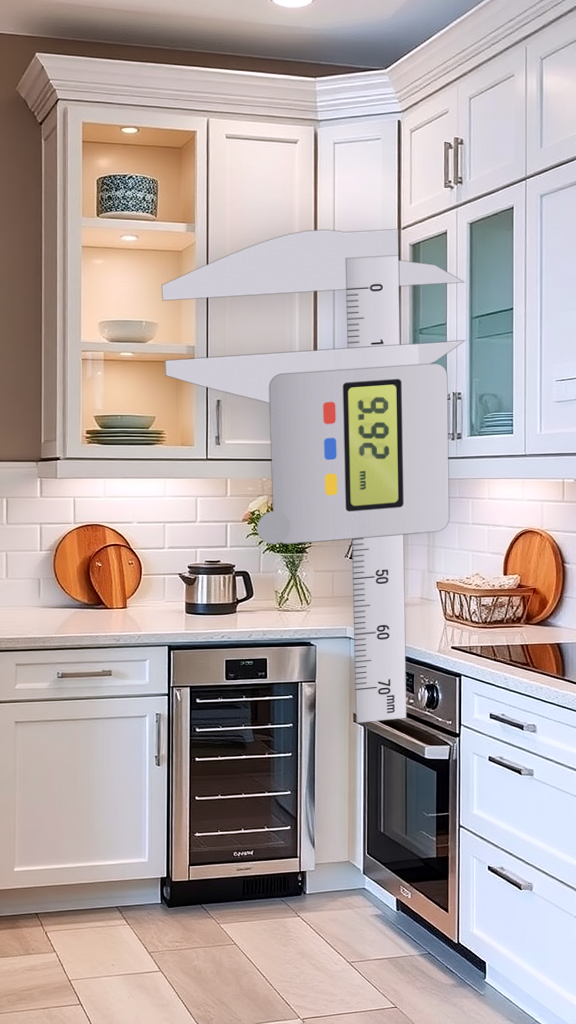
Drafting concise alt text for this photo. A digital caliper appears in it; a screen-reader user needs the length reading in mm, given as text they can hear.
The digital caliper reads 9.92 mm
